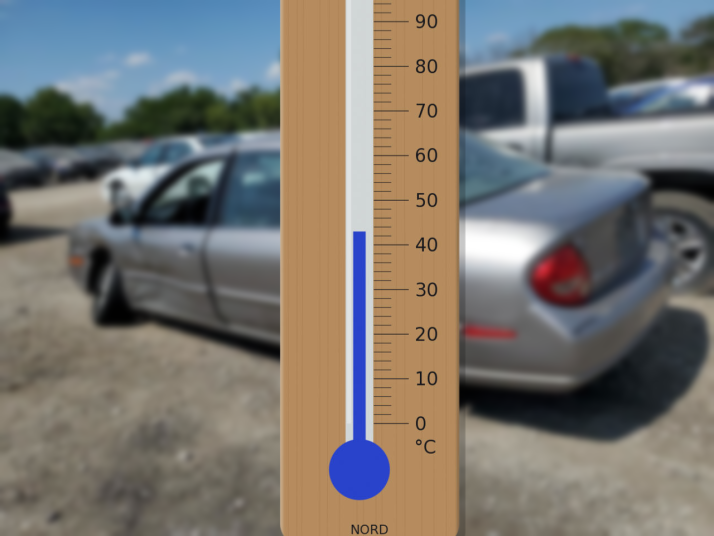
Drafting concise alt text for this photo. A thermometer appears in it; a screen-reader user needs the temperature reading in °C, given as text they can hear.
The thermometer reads 43 °C
